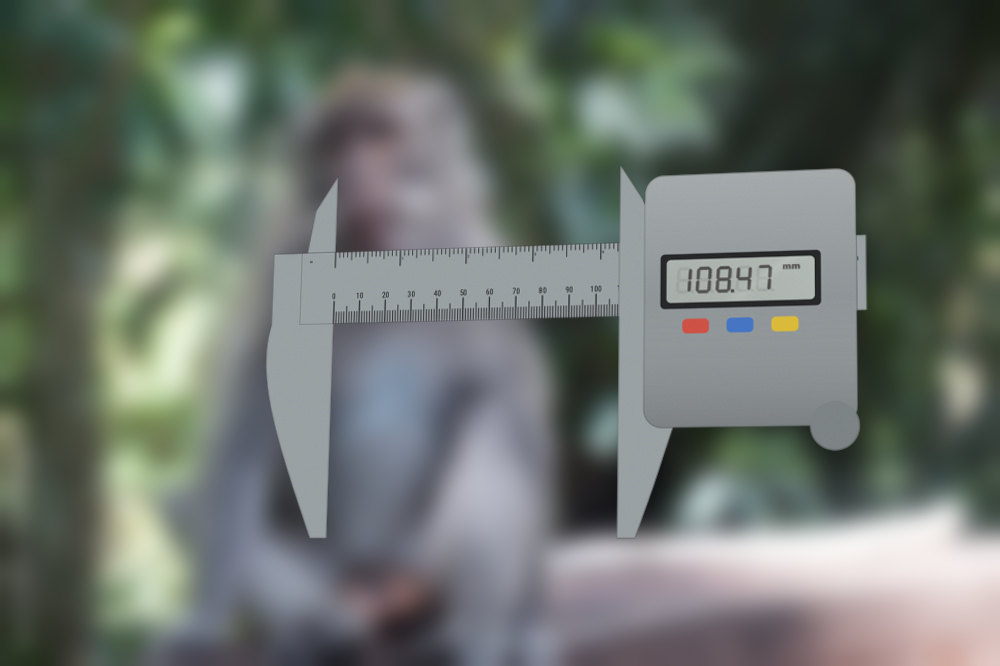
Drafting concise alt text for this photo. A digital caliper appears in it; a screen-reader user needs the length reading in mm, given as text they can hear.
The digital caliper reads 108.47 mm
